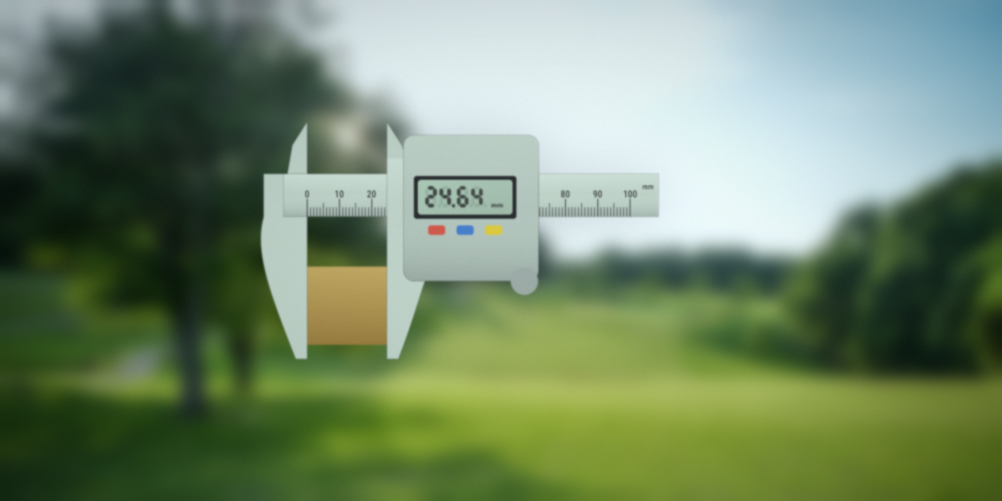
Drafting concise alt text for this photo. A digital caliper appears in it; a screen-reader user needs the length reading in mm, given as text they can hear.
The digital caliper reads 24.64 mm
